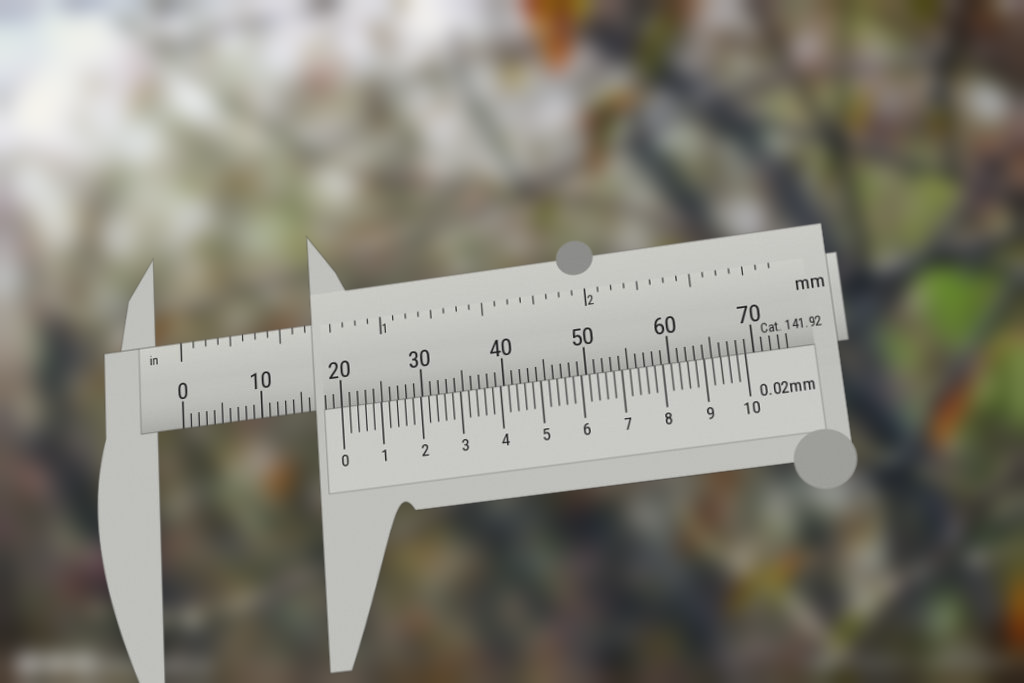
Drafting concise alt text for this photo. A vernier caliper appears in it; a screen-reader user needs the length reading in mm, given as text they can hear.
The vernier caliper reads 20.0 mm
